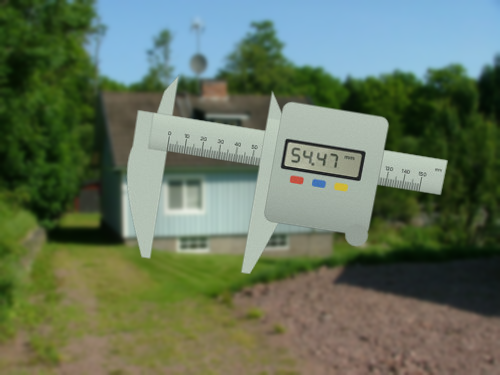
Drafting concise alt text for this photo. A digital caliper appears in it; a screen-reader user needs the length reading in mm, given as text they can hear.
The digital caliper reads 54.47 mm
